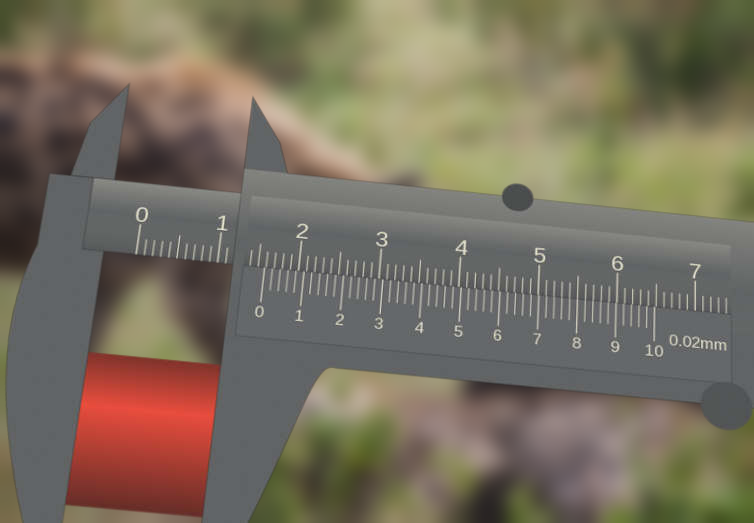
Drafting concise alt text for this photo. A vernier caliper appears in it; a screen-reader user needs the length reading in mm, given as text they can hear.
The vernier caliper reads 15.8 mm
